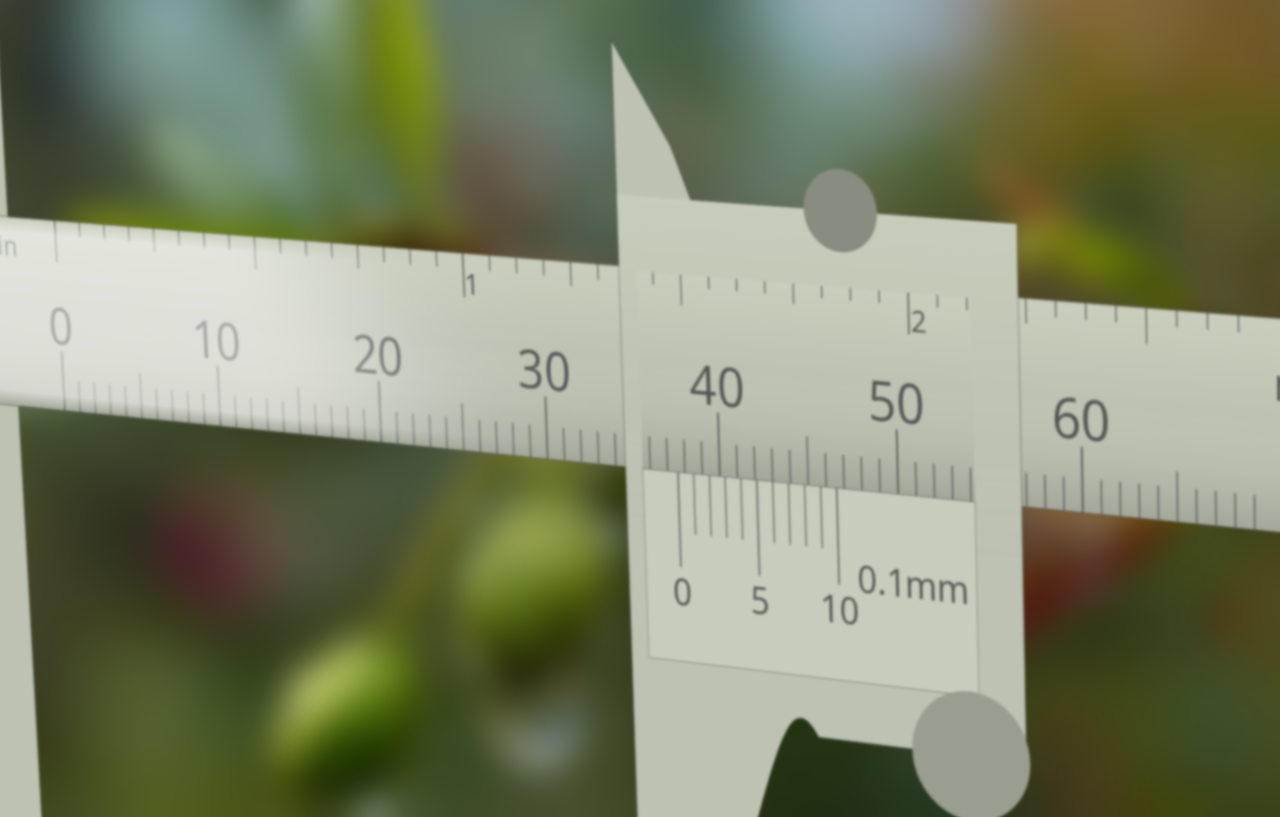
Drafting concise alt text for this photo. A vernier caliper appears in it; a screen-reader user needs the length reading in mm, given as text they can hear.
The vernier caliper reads 37.6 mm
